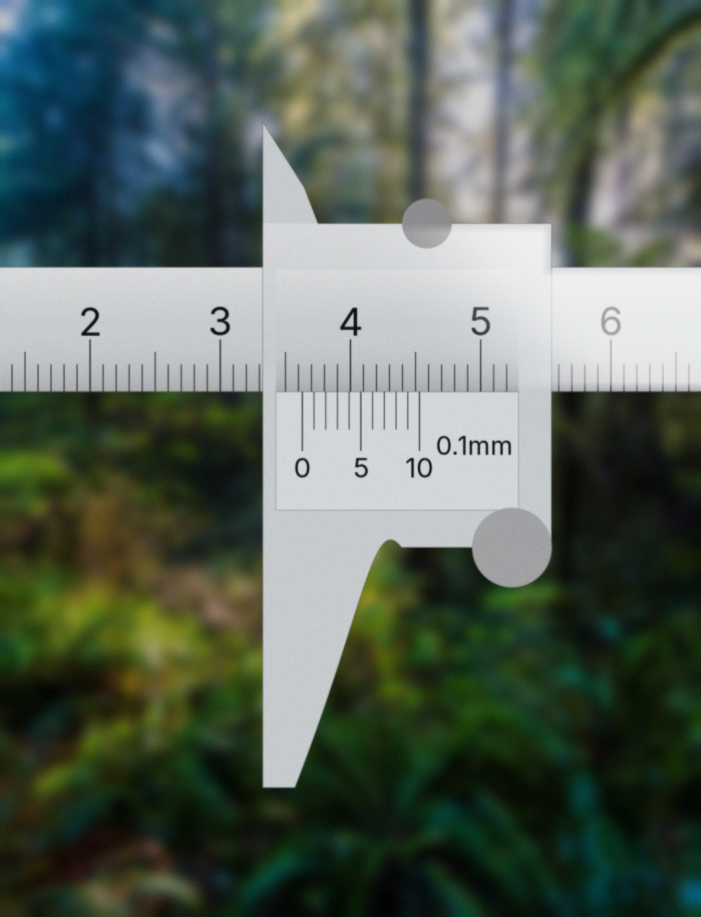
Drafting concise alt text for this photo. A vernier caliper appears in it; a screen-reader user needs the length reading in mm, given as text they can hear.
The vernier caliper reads 36.3 mm
